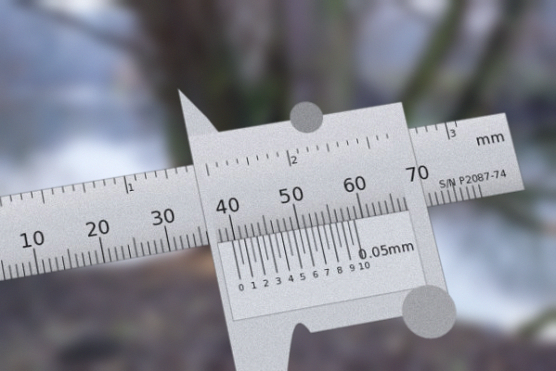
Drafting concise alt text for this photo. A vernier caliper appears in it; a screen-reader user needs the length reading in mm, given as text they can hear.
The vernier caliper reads 39.6 mm
